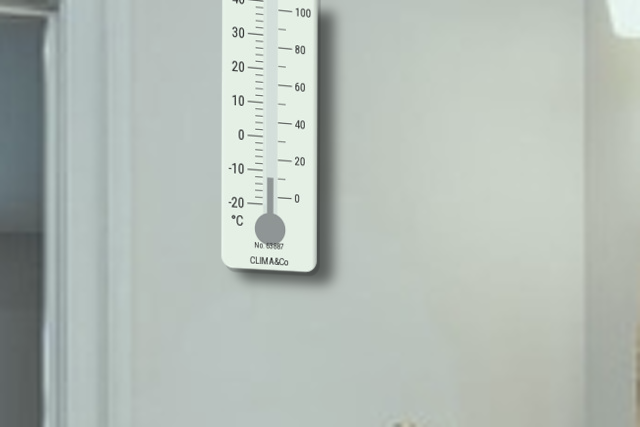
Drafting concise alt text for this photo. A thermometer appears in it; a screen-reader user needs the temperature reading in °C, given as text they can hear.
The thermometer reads -12 °C
